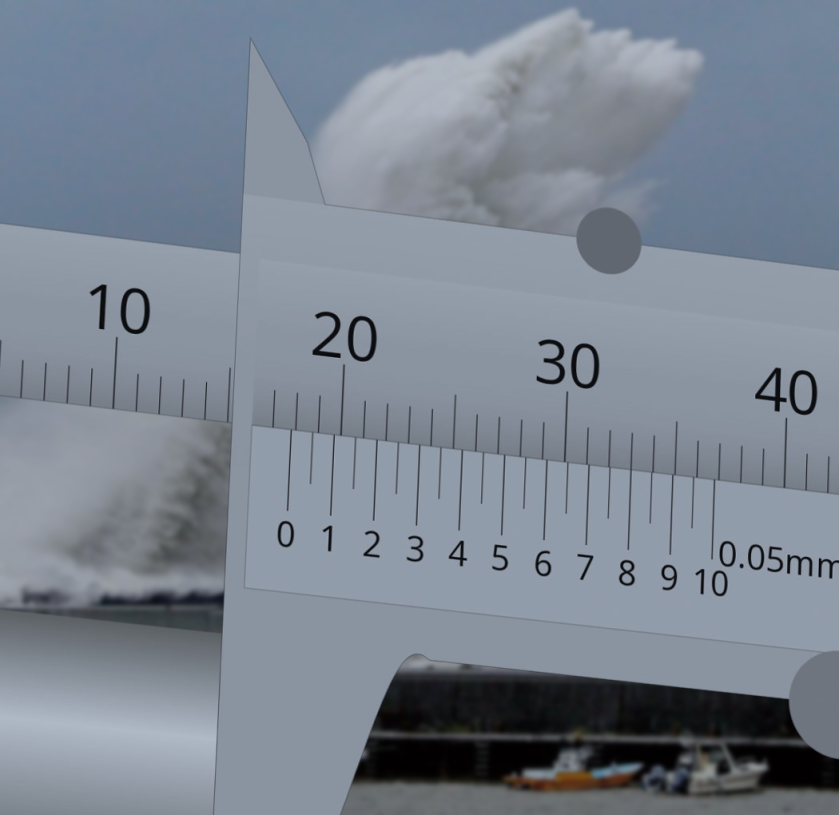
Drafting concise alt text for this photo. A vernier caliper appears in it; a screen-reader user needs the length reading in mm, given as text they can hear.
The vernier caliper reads 17.80 mm
